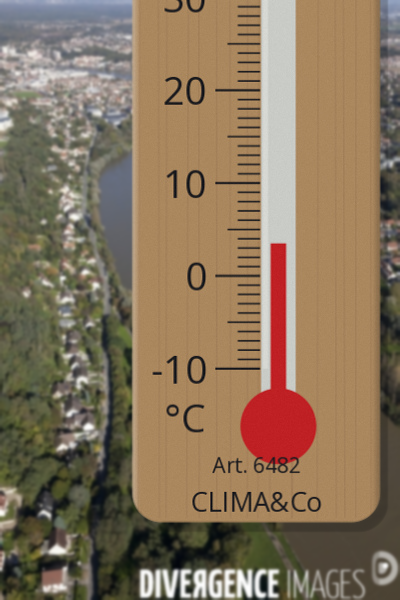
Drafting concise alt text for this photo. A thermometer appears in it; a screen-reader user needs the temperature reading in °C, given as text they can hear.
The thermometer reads 3.5 °C
